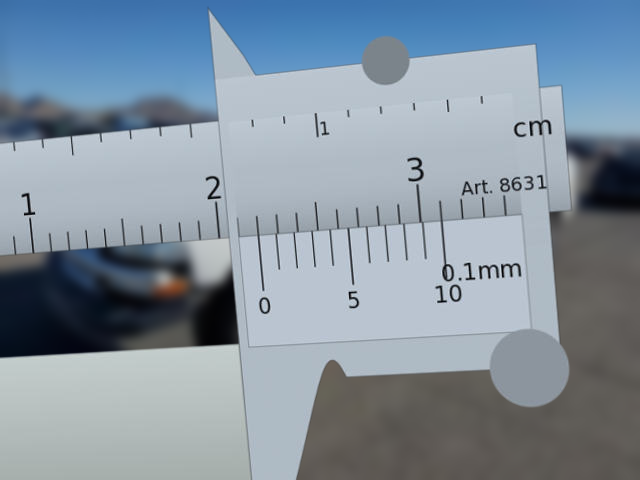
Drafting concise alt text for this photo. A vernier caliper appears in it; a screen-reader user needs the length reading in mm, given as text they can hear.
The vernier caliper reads 22.0 mm
